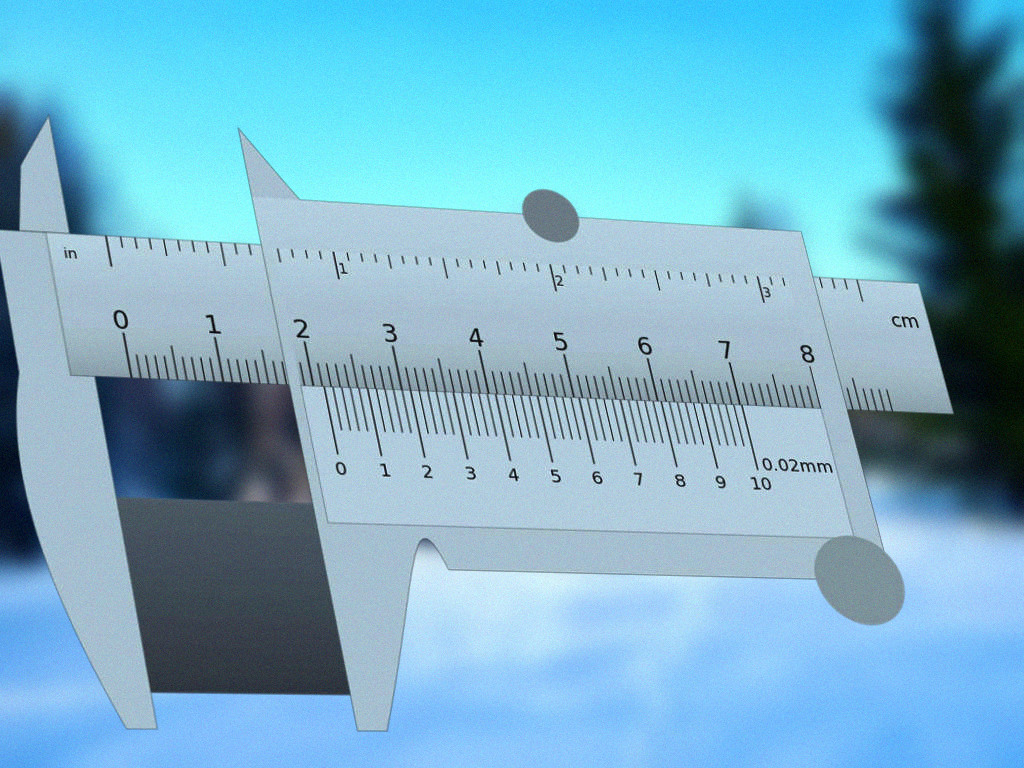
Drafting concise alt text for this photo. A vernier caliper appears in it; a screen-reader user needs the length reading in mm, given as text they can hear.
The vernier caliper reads 21.2 mm
